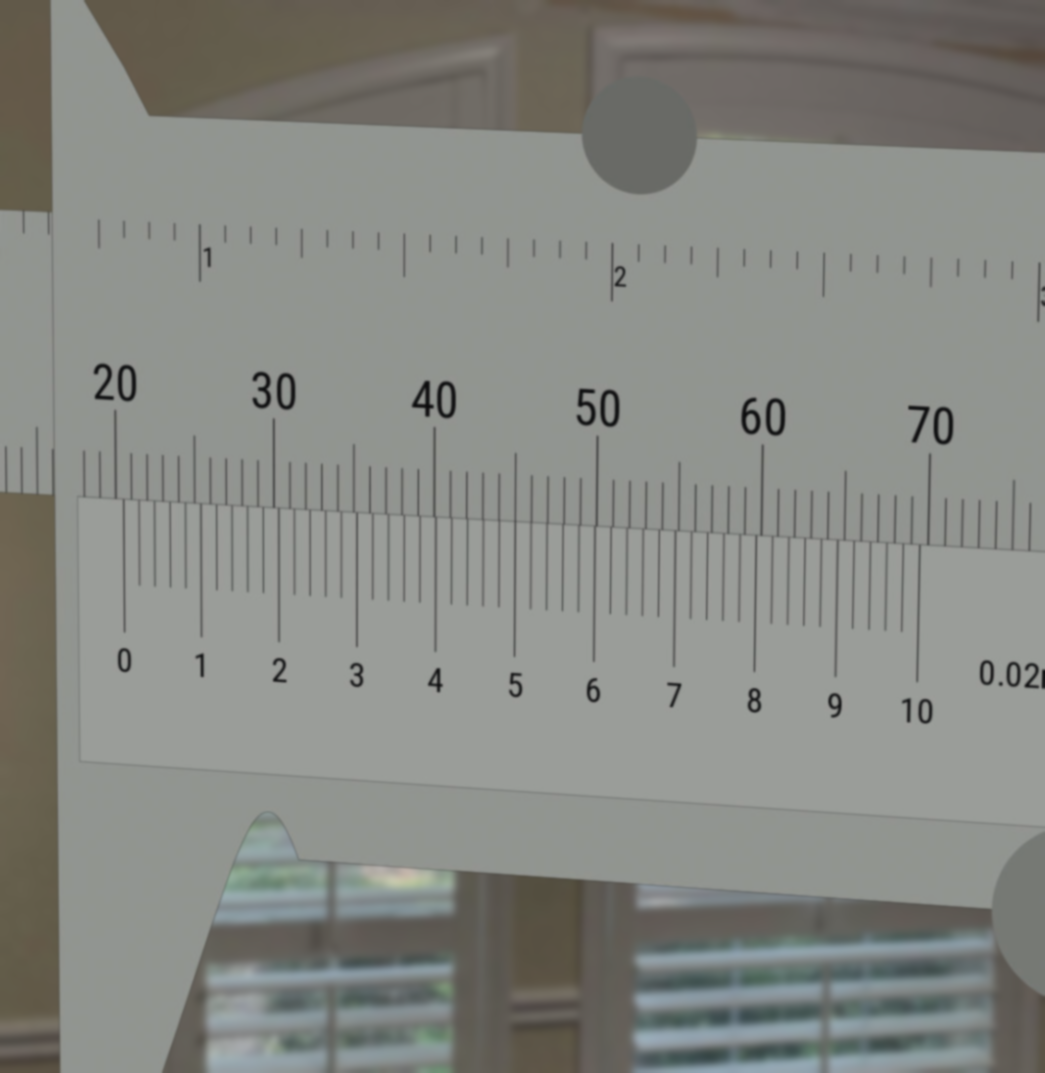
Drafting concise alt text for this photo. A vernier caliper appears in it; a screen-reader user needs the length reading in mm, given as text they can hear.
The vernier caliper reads 20.5 mm
